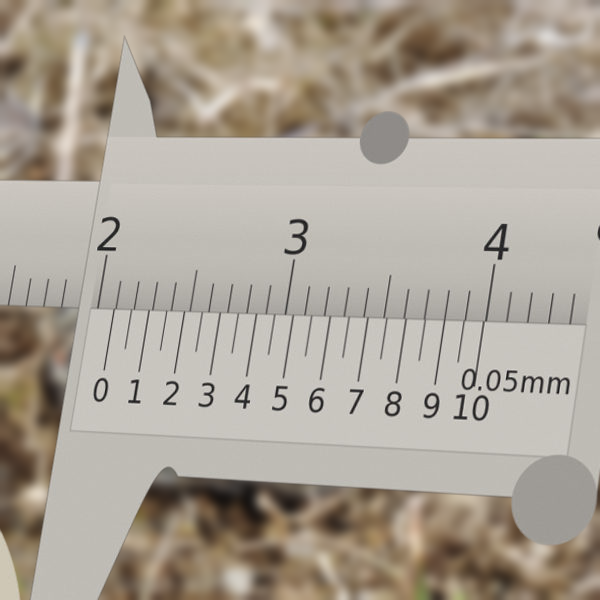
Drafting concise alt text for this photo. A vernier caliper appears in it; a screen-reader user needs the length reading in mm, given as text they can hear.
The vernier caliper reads 20.9 mm
